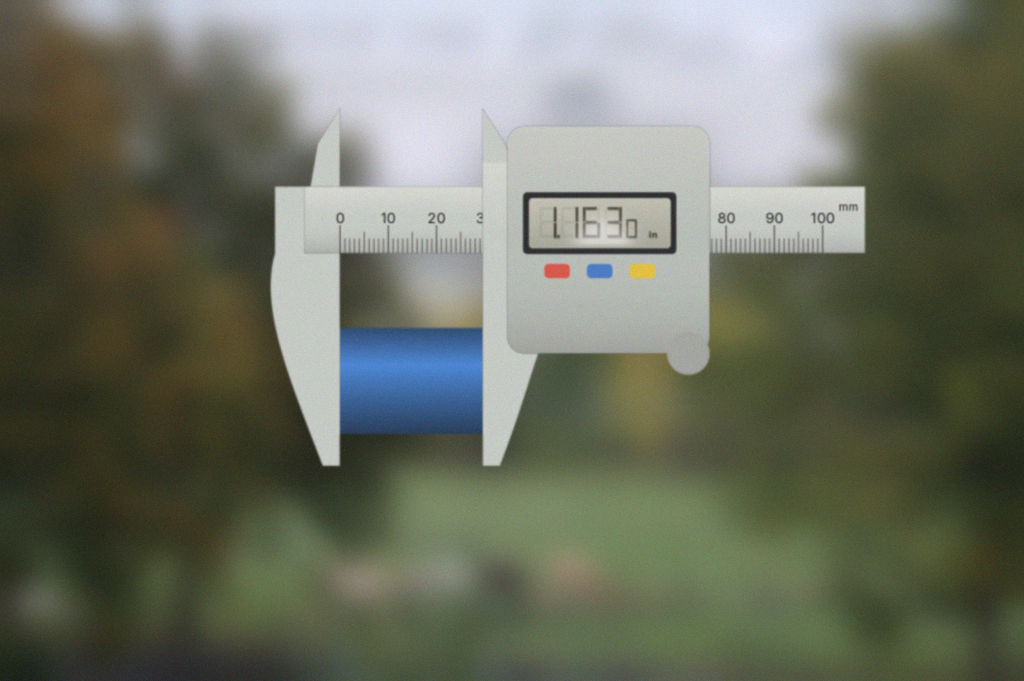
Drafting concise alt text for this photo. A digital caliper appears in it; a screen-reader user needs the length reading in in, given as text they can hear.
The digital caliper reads 1.1630 in
